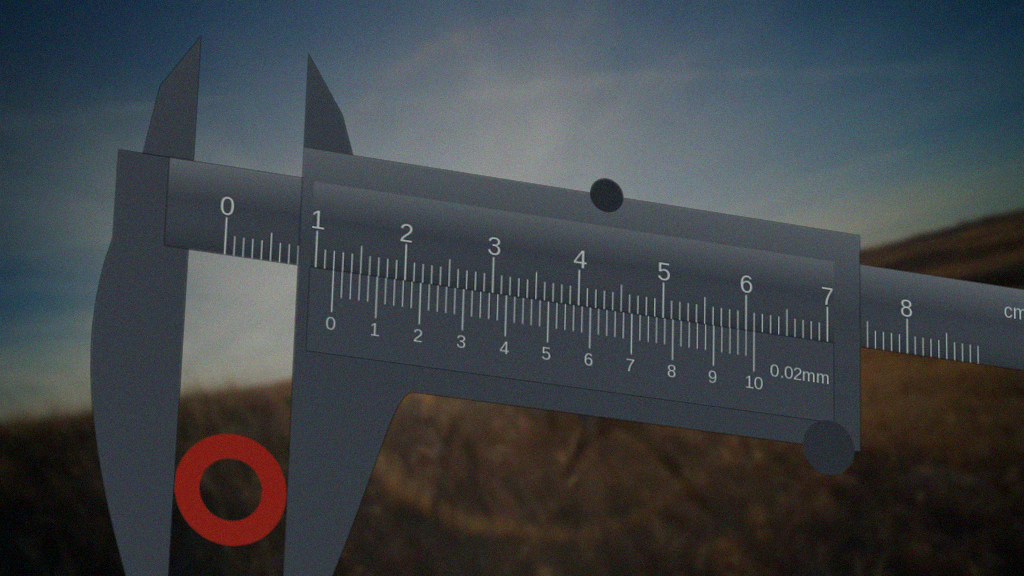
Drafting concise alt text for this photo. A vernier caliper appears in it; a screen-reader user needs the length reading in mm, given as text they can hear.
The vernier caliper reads 12.0 mm
